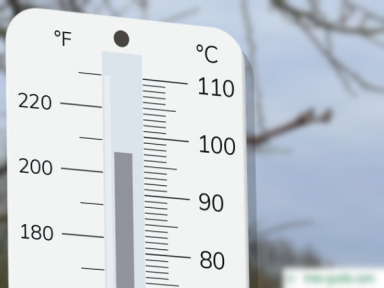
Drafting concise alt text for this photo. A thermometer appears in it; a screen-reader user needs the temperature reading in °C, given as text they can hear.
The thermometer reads 97 °C
